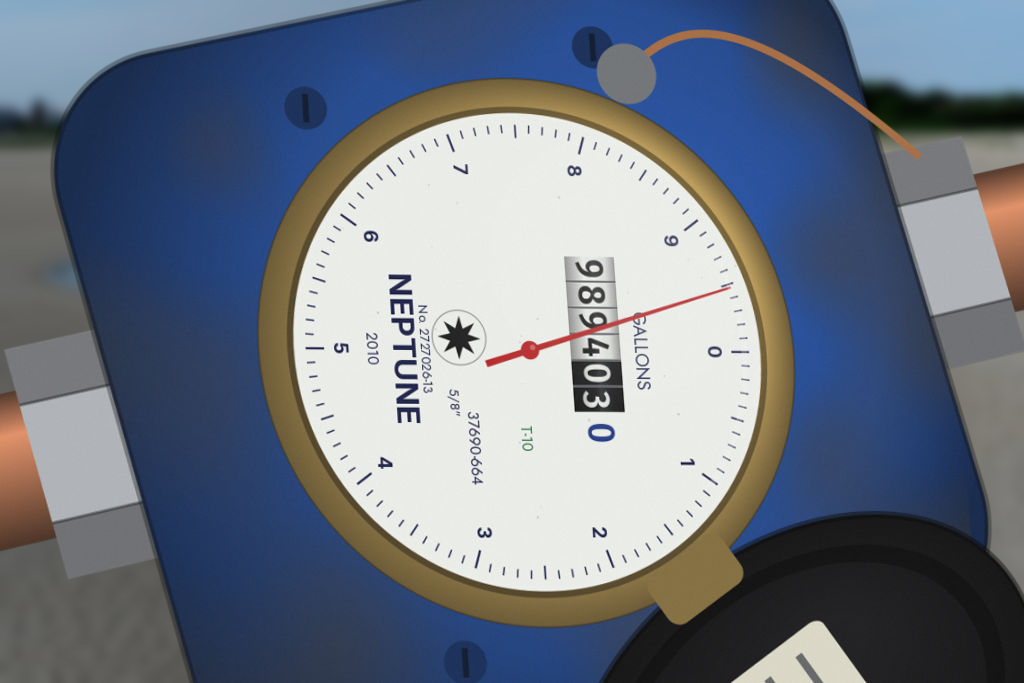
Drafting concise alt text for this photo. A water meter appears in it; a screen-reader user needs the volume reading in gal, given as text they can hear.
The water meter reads 9894029.5 gal
